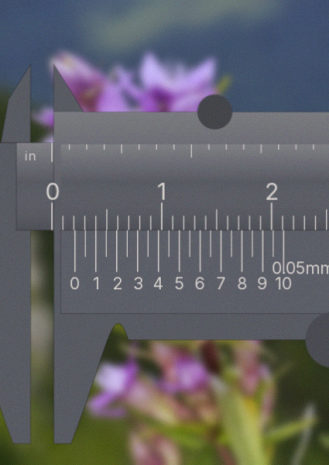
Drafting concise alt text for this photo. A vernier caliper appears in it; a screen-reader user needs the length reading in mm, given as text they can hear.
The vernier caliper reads 2.1 mm
